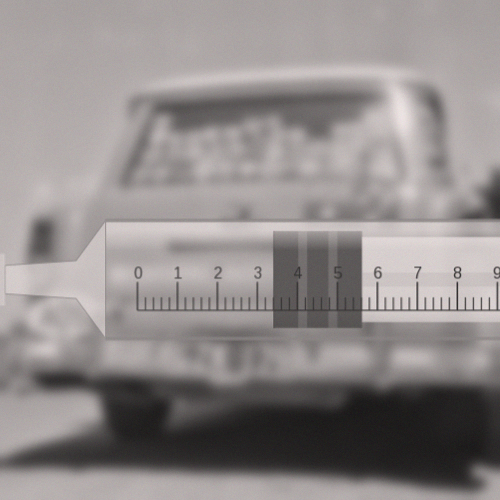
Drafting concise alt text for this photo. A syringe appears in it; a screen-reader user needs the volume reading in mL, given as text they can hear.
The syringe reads 3.4 mL
